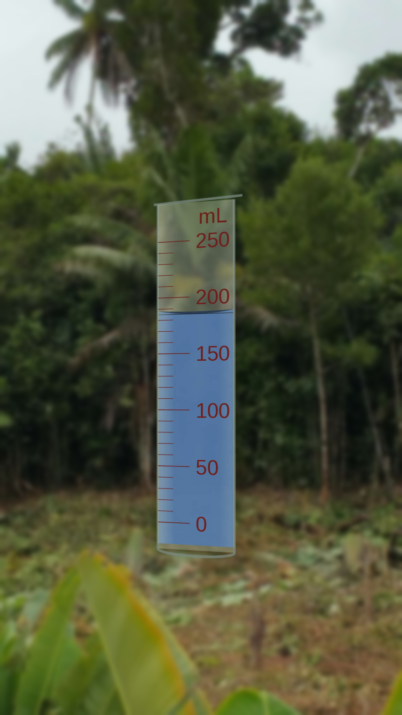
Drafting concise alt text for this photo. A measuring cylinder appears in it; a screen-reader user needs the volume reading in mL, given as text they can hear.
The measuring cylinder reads 185 mL
